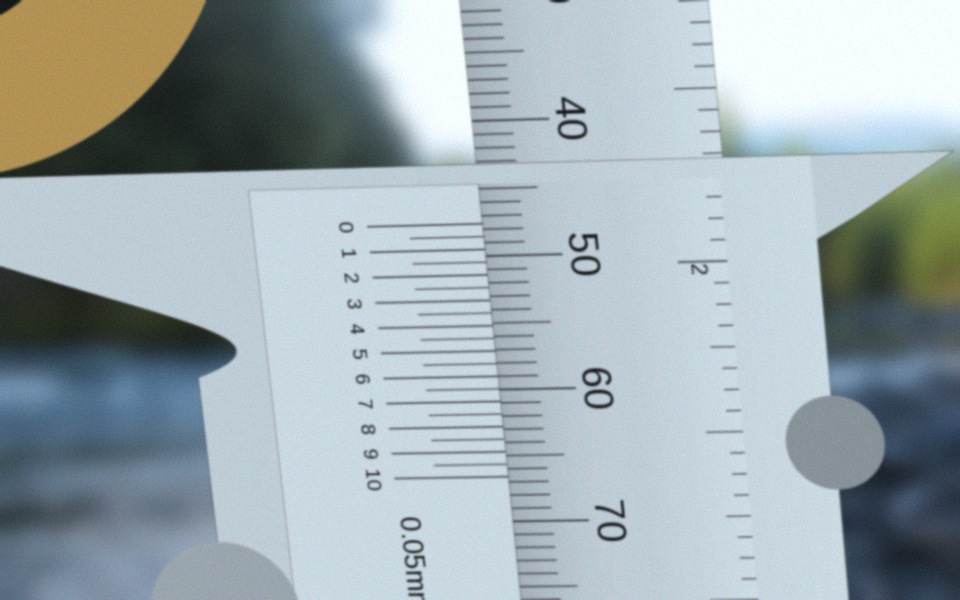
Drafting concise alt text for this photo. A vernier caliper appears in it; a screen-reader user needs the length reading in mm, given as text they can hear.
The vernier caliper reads 47.6 mm
